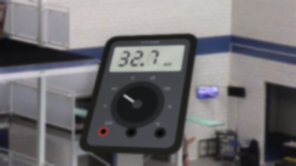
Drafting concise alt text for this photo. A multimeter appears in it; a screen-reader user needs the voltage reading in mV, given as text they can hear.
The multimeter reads 32.7 mV
